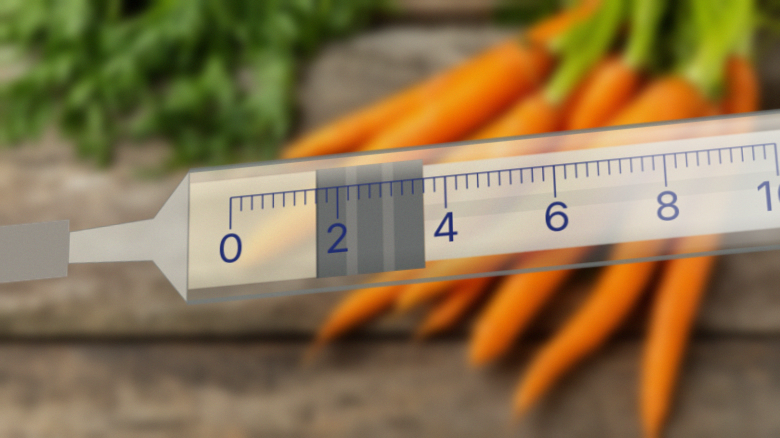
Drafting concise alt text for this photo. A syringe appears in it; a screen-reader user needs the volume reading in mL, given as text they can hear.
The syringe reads 1.6 mL
